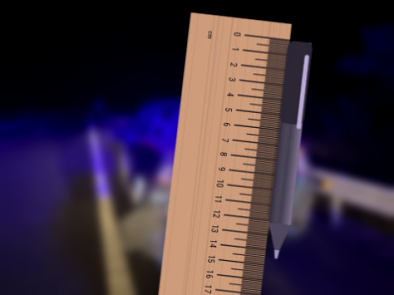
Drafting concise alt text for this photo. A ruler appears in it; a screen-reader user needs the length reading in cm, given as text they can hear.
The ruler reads 14.5 cm
